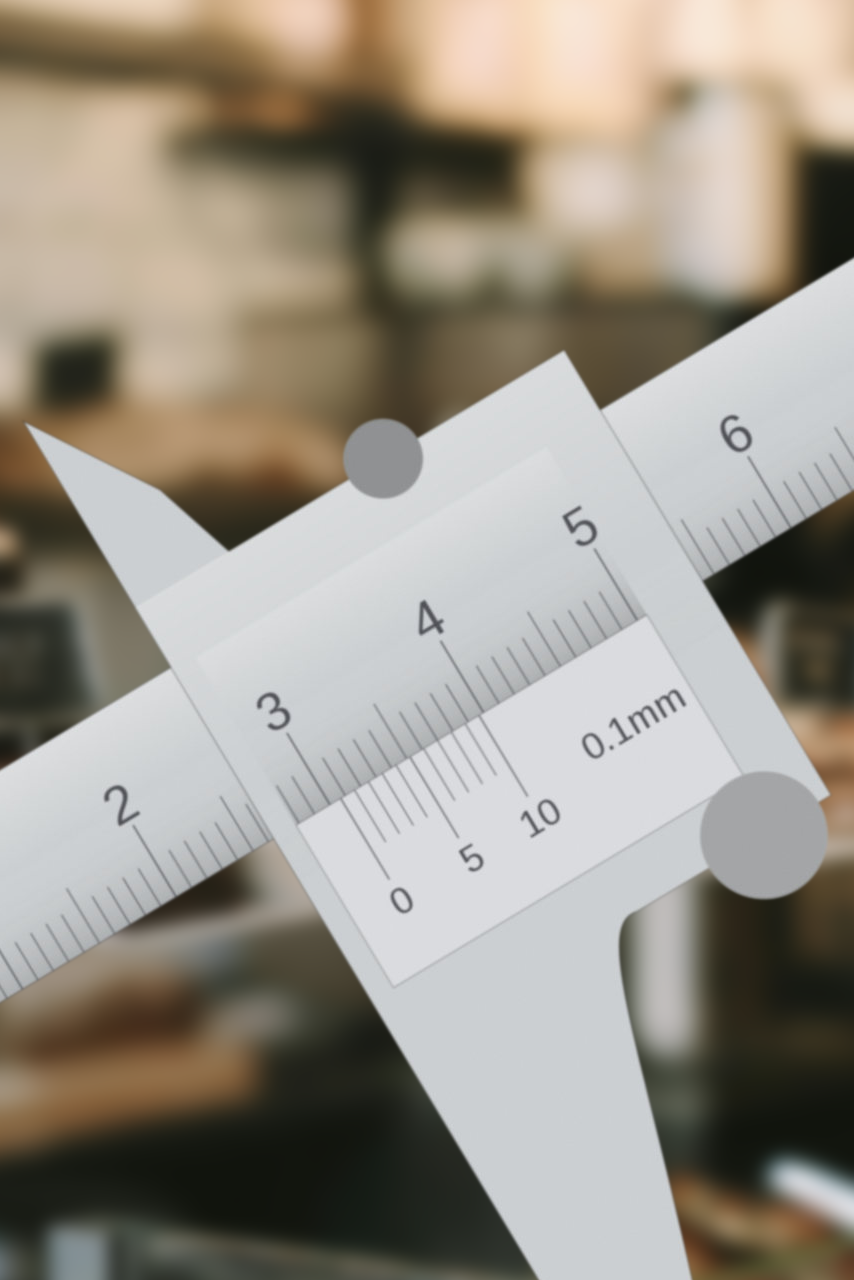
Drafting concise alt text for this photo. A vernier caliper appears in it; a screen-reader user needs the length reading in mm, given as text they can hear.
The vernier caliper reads 30.7 mm
